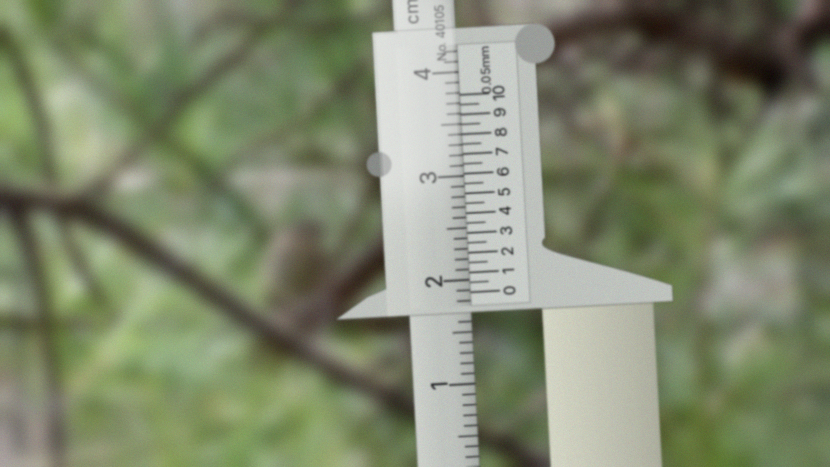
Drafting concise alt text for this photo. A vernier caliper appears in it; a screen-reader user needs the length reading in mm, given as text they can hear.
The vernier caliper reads 18.8 mm
